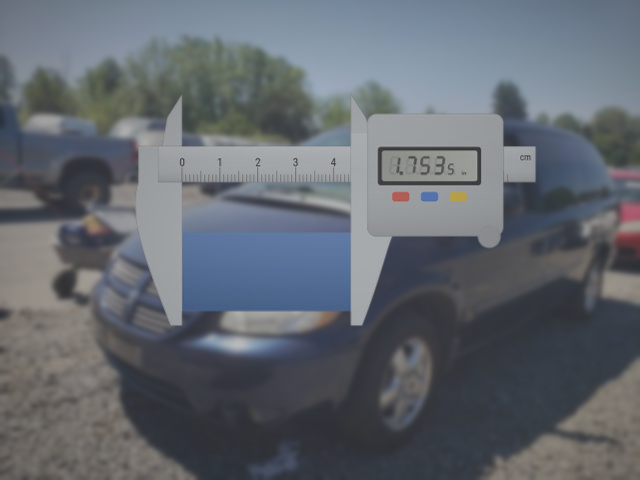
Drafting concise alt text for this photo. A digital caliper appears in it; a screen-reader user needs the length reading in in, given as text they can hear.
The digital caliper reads 1.7535 in
